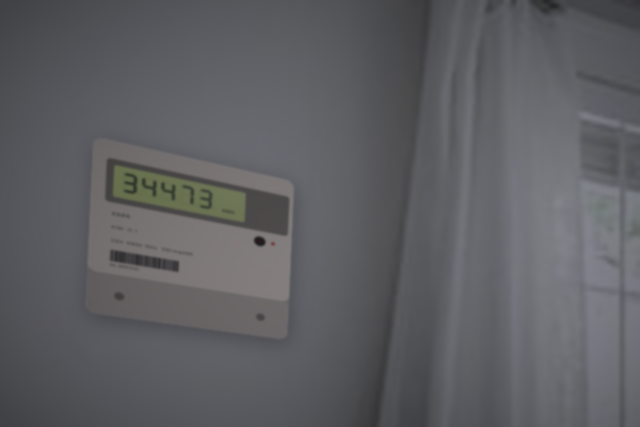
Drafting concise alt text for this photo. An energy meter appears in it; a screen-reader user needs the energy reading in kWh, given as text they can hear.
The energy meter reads 34473 kWh
